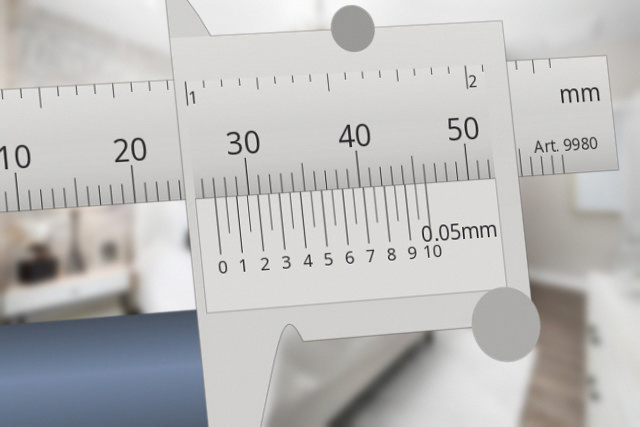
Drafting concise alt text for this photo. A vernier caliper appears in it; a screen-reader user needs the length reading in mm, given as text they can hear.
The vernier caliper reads 27.0 mm
